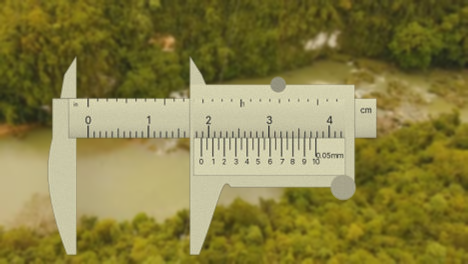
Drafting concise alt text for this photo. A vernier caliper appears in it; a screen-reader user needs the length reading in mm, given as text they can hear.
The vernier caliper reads 18.8 mm
